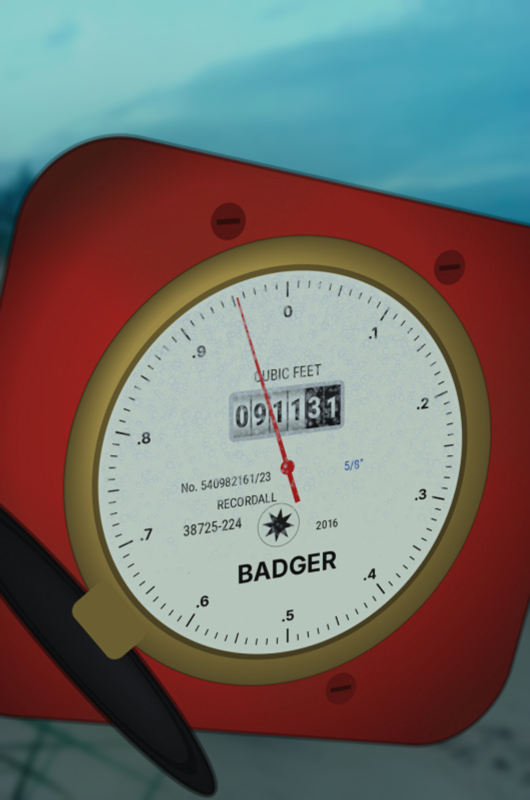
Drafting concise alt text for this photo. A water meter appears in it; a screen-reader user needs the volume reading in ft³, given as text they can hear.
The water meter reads 91130.95 ft³
